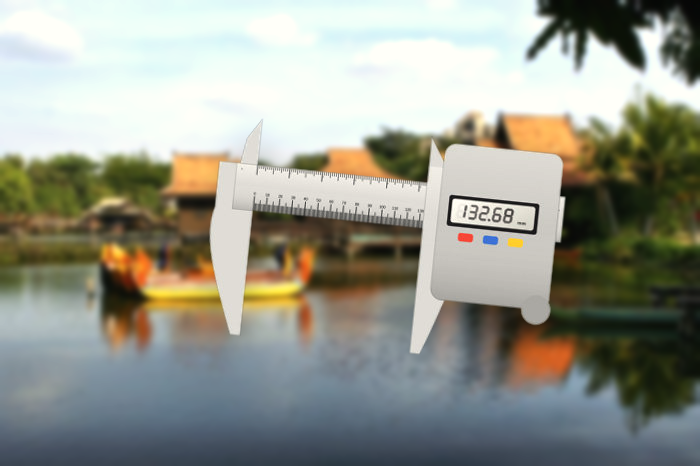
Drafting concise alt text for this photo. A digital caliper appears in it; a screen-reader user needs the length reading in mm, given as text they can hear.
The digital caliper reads 132.68 mm
